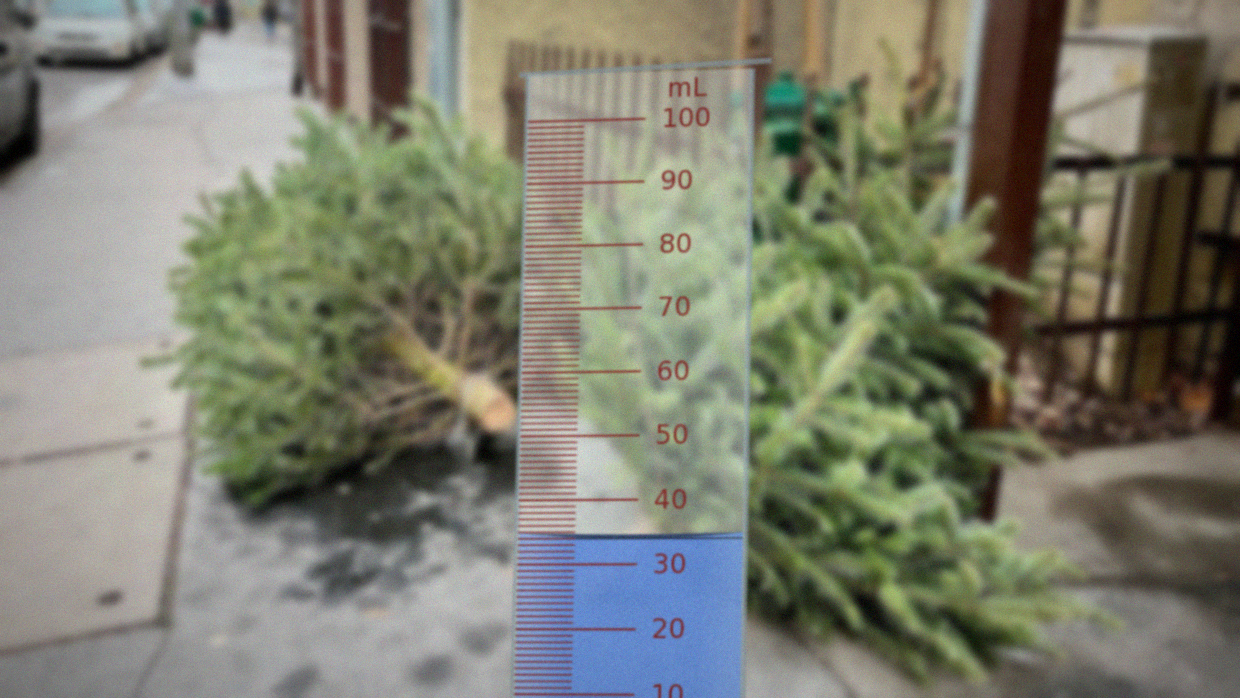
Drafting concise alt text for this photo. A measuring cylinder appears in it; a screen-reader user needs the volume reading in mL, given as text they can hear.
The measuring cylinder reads 34 mL
